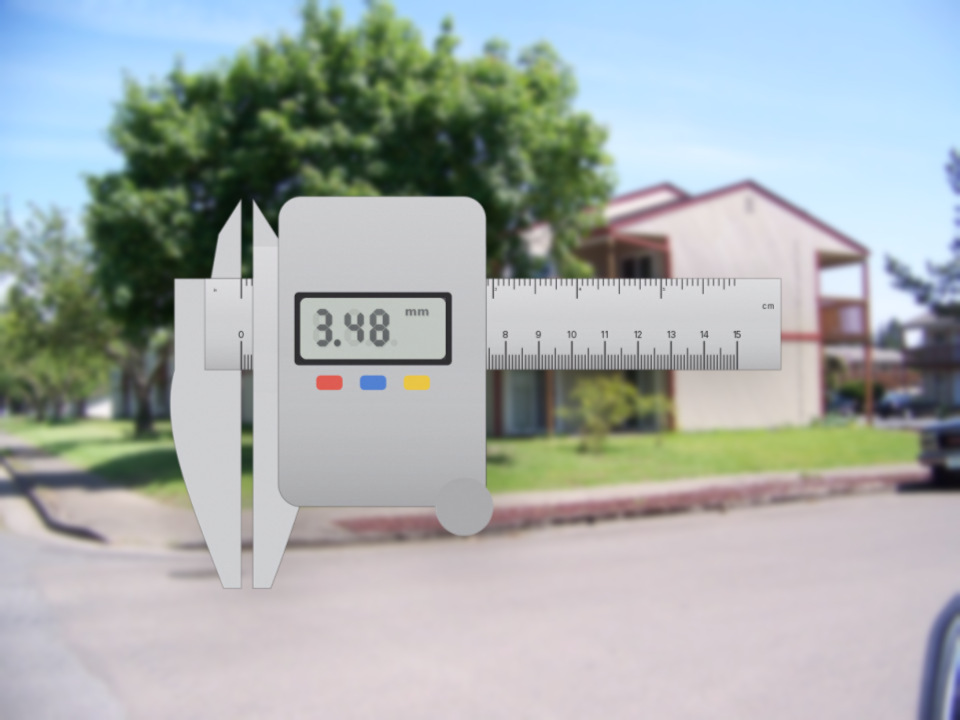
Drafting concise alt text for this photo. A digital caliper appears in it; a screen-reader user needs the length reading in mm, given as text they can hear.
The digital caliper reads 3.48 mm
